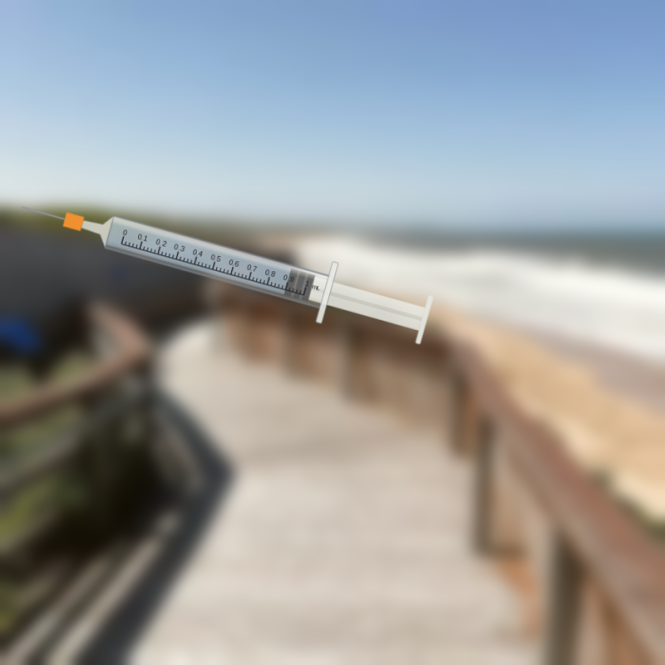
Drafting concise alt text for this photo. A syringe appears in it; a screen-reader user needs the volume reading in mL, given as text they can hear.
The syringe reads 0.9 mL
